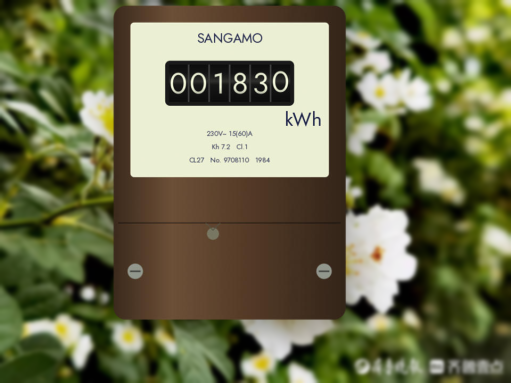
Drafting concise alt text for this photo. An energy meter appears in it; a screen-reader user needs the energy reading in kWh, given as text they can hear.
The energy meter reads 1830 kWh
